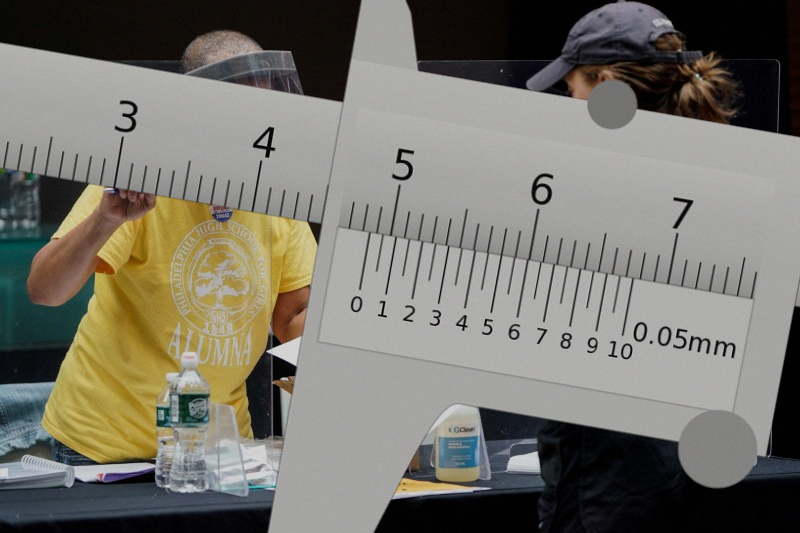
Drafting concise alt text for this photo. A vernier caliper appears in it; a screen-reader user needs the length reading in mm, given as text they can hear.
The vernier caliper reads 48.5 mm
